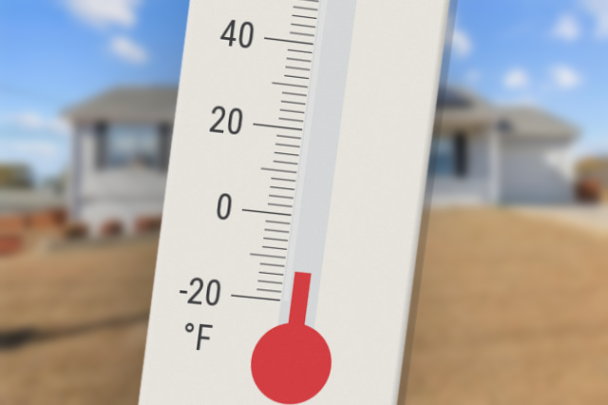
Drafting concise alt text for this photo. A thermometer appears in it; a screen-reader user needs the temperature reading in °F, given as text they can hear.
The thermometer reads -13 °F
